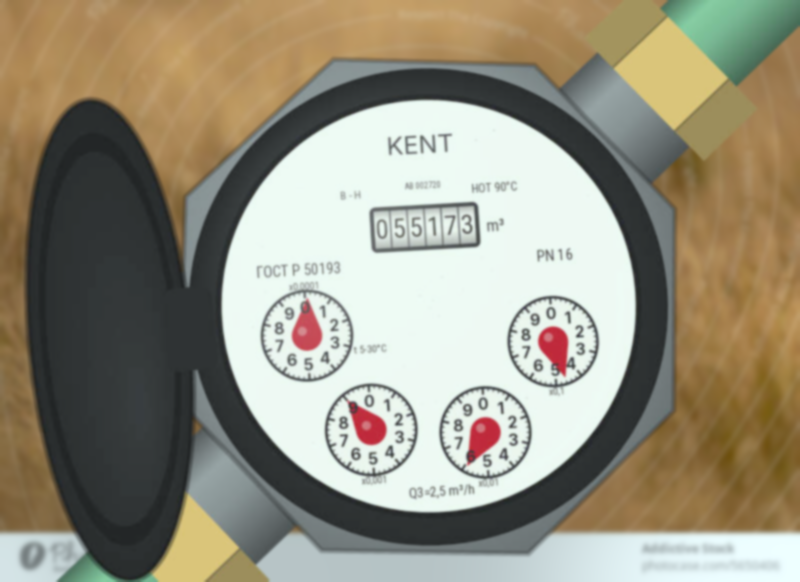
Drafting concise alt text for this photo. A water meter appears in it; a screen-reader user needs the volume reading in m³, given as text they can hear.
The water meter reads 55173.4590 m³
